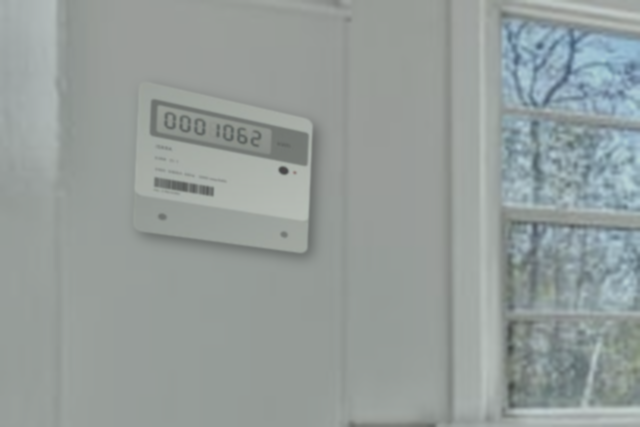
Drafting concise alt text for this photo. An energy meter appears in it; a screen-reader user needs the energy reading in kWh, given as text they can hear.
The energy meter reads 1062 kWh
